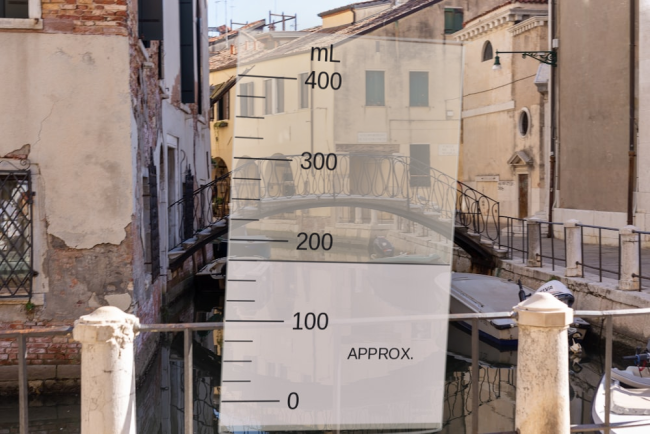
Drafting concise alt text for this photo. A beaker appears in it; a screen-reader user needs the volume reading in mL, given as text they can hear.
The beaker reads 175 mL
